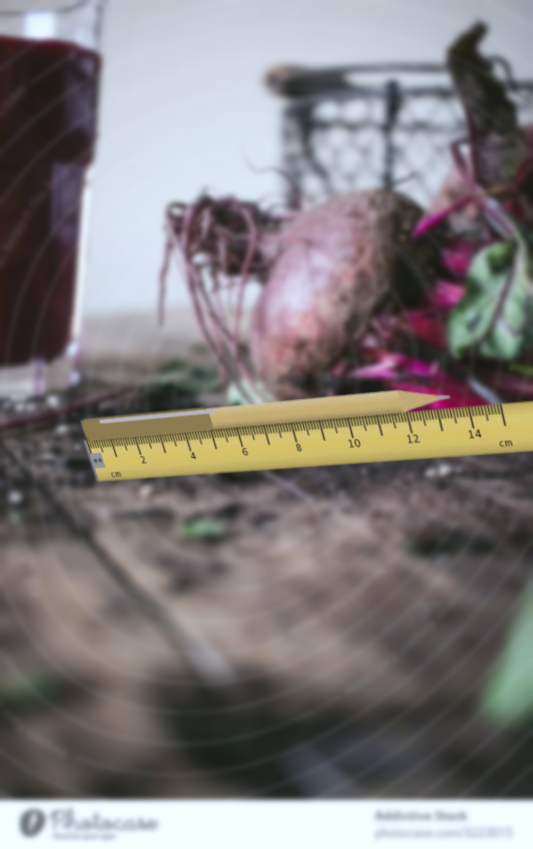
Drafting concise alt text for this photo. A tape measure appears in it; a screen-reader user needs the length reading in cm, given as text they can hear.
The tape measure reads 13.5 cm
